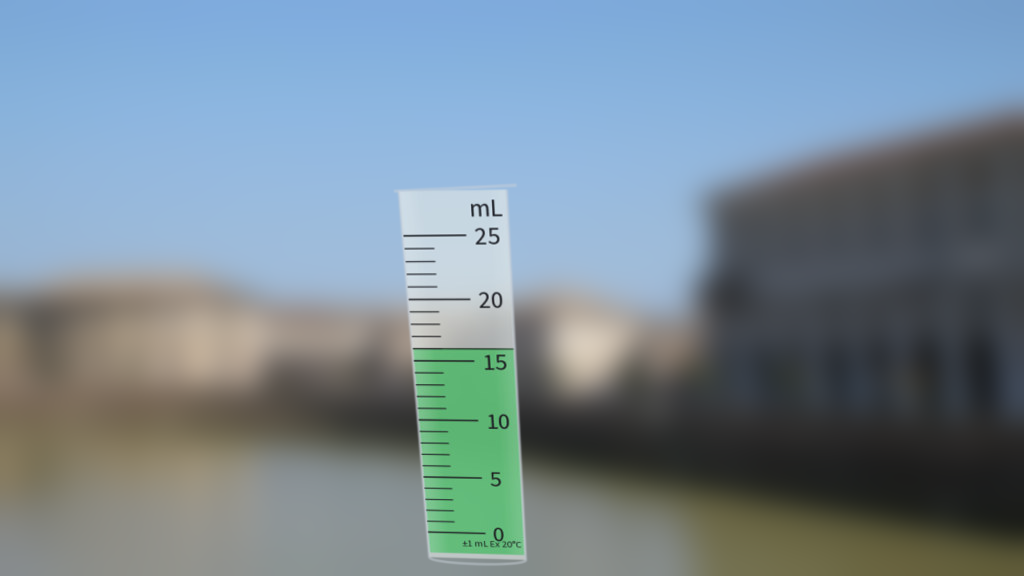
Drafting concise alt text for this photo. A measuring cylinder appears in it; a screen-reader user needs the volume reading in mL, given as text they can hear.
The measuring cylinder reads 16 mL
